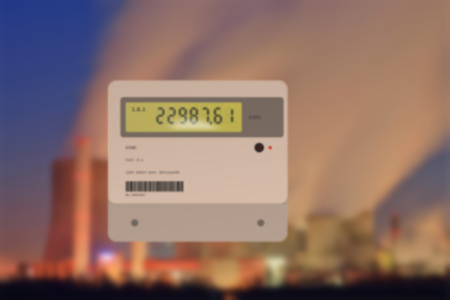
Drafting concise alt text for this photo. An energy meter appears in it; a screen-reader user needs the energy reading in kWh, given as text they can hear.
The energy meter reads 22987.61 kWh
